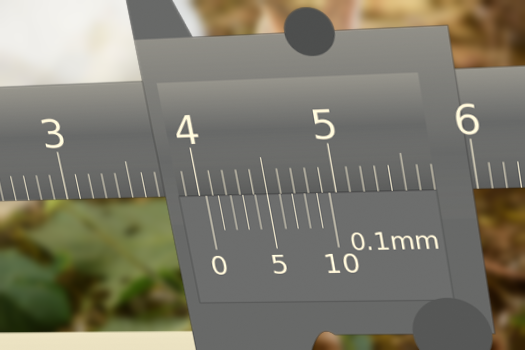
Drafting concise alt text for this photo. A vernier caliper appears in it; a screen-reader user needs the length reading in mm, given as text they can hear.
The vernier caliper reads 40.5 mm
